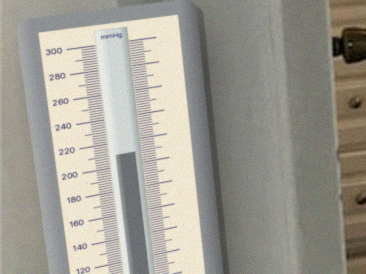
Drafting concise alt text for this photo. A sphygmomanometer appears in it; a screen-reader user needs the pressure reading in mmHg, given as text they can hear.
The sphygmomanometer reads 210 mmHg
